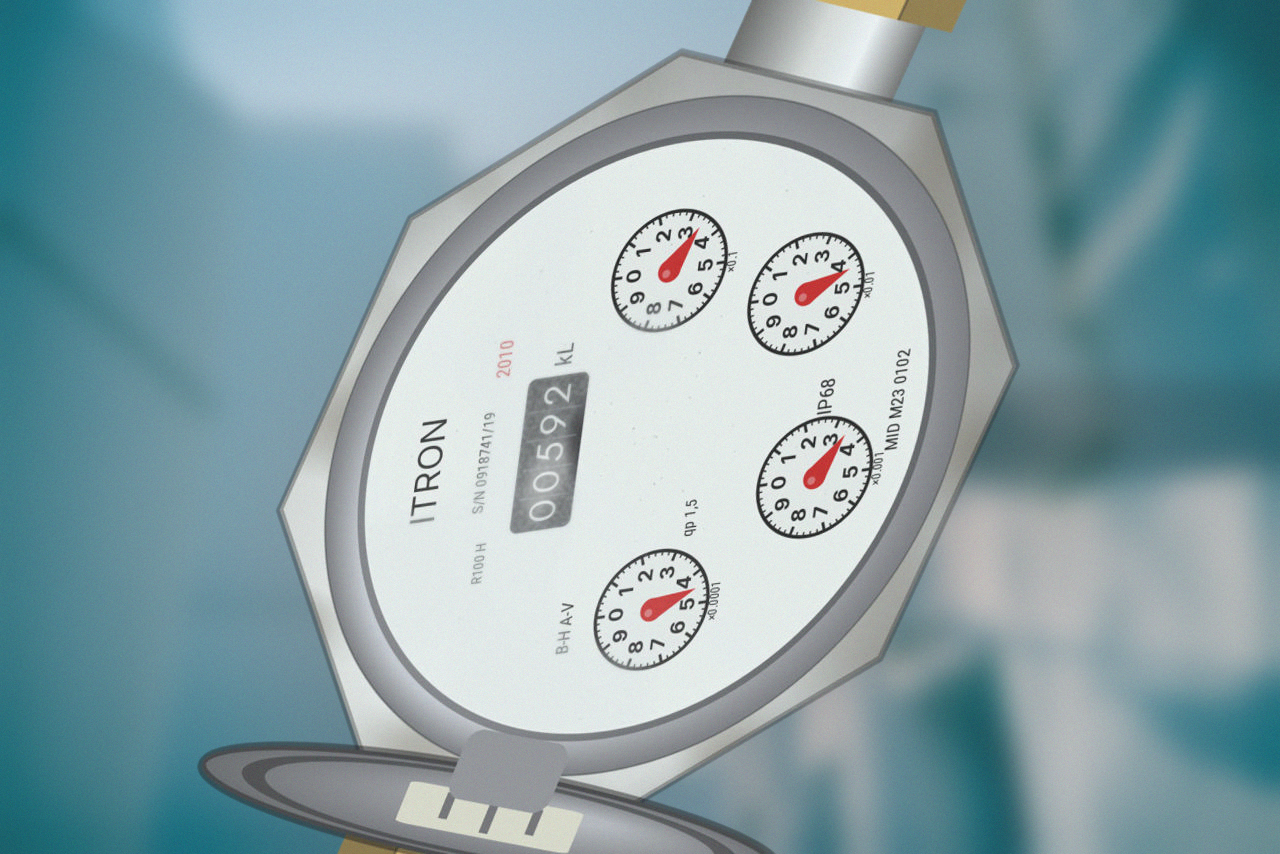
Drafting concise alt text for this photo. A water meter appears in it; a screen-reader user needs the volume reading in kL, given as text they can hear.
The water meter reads 592.3434 kL
